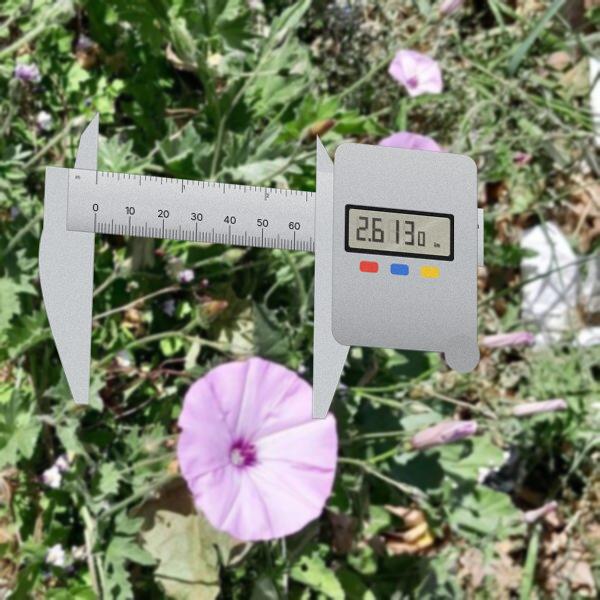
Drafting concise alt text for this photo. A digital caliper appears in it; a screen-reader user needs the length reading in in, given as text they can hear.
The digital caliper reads 2.6130 in
